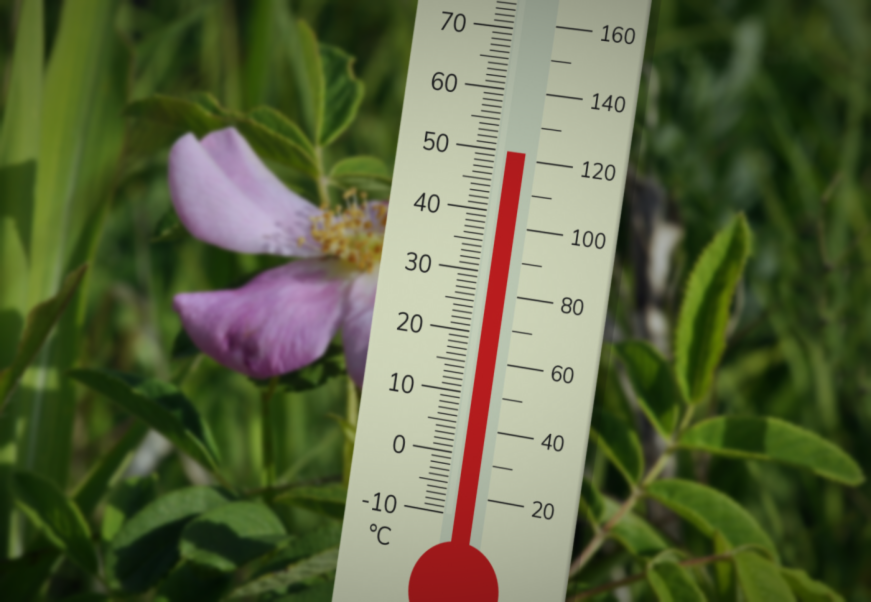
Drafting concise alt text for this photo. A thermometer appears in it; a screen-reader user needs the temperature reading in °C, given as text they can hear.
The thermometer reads 50 °C
